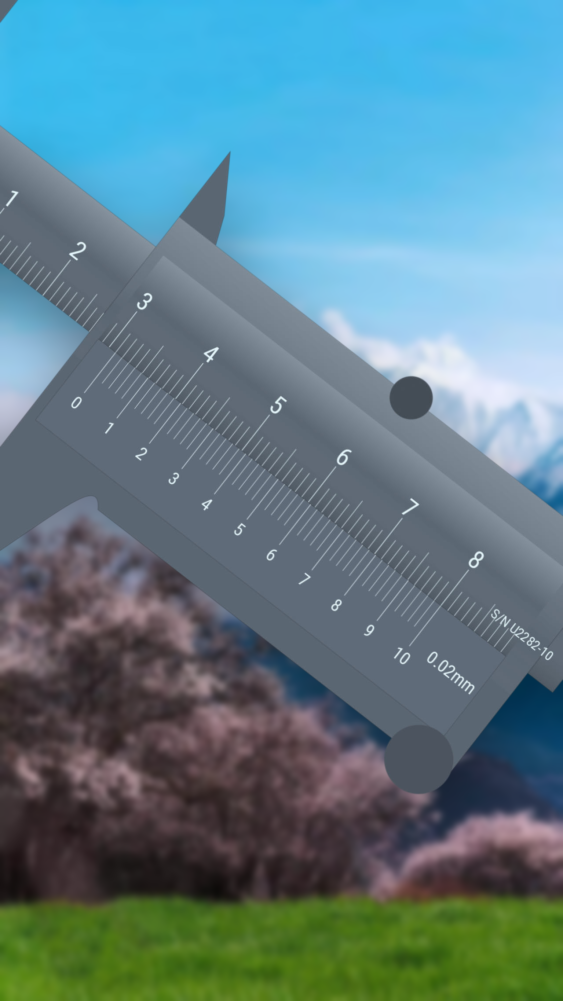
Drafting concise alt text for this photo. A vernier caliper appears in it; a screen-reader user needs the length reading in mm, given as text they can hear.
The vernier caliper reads 31.0 mm
